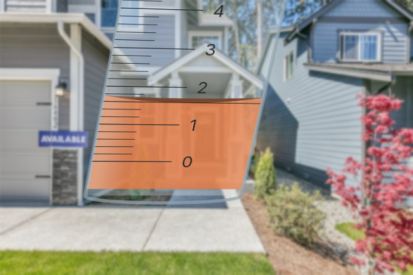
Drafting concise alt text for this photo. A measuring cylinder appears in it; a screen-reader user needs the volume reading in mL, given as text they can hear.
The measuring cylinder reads 1.6 mL
